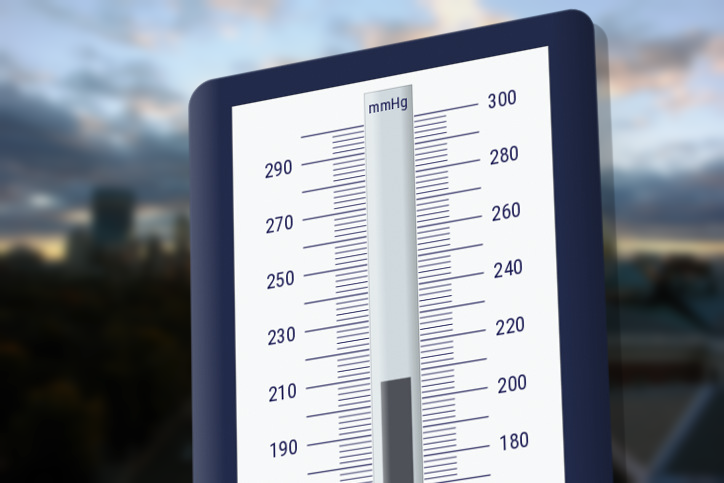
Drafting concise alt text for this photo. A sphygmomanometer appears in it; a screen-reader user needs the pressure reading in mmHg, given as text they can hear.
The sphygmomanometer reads 208 mmHg
